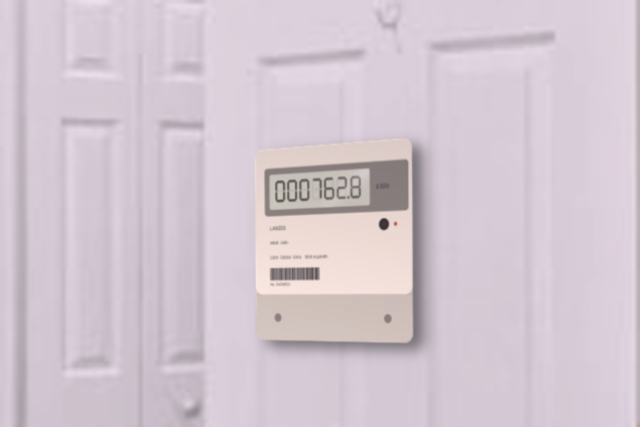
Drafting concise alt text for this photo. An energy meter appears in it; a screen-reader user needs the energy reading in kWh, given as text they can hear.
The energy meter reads 762.8 kWh
